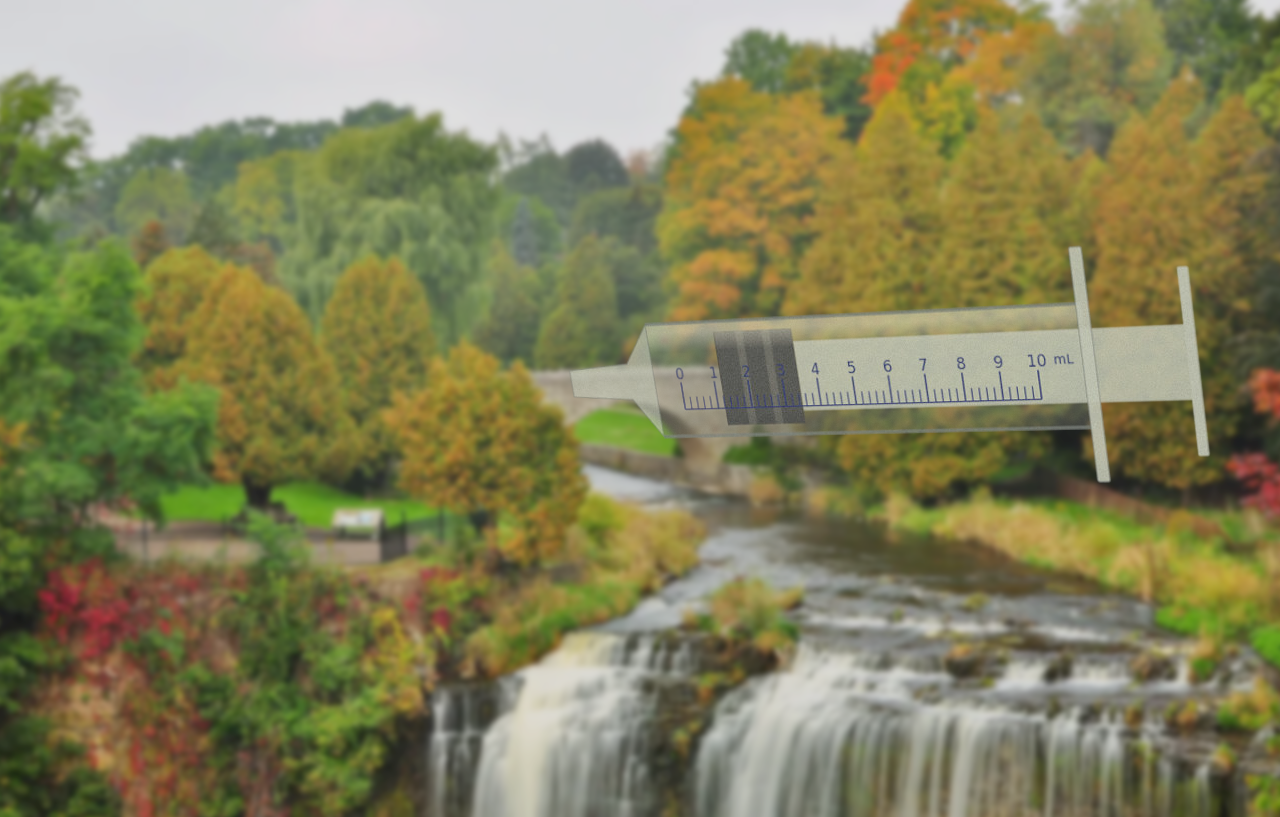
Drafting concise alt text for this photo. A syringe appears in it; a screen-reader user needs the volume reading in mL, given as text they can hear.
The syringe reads 1.2 mL
